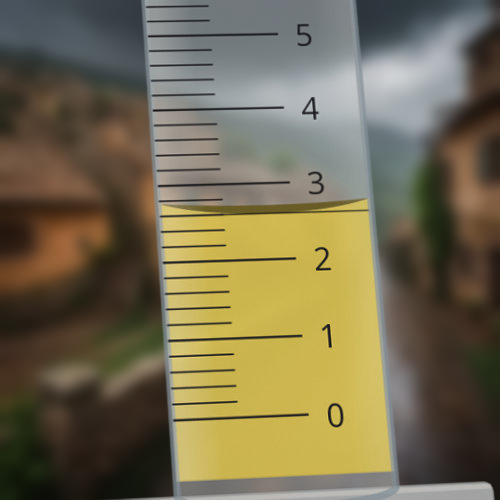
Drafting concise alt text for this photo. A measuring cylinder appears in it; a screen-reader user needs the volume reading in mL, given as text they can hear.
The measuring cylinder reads 2.6 mL
